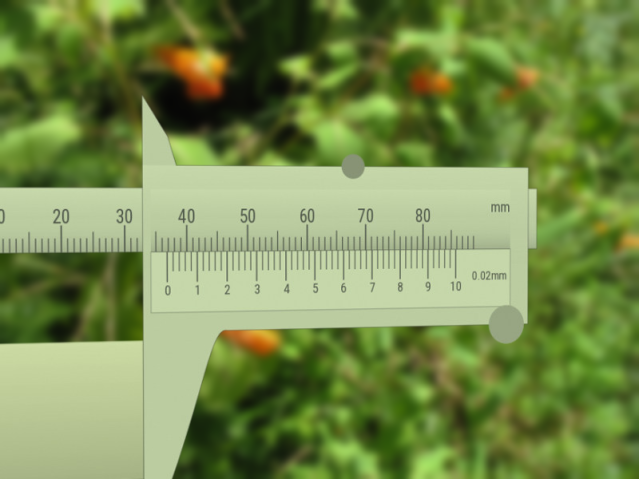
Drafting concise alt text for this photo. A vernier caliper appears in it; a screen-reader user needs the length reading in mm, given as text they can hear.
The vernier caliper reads 36.8 mm
